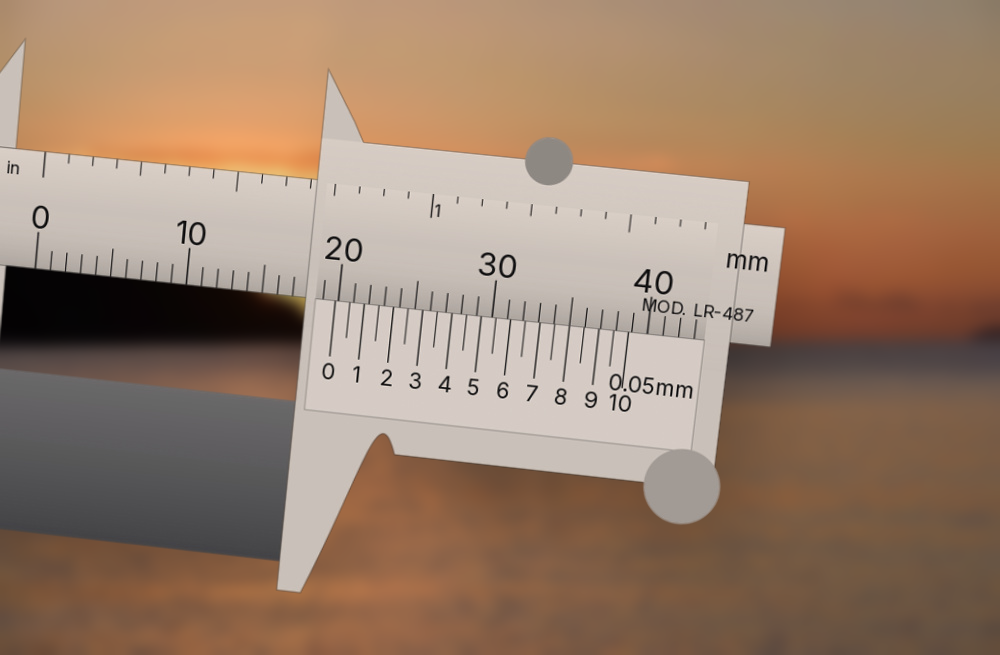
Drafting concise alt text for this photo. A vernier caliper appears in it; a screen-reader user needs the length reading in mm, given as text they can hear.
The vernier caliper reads 19.8 mm
